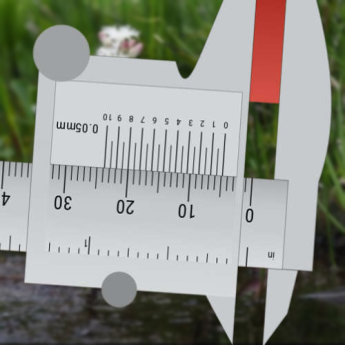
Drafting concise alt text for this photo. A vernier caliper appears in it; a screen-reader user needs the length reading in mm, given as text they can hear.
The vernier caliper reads 4.8 mm
